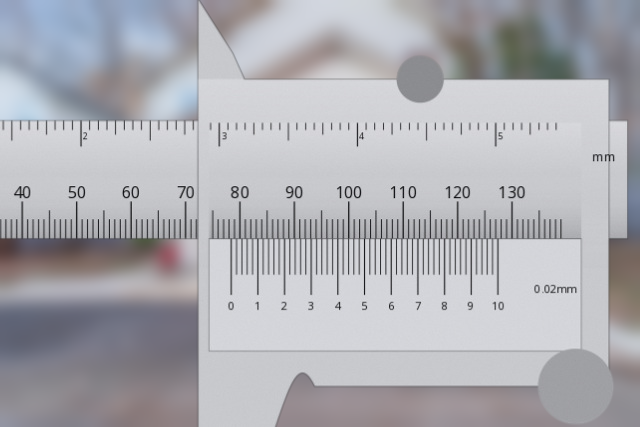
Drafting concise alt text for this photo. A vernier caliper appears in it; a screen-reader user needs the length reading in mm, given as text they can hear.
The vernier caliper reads 78.4 mm
